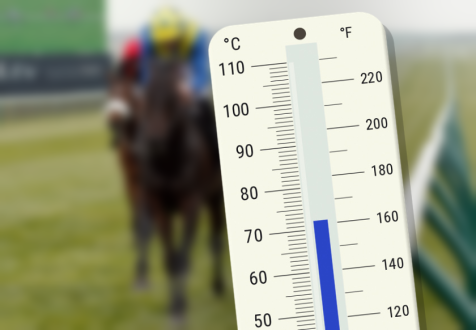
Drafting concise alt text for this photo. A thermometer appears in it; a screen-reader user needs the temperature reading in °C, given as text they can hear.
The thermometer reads 72 °C
